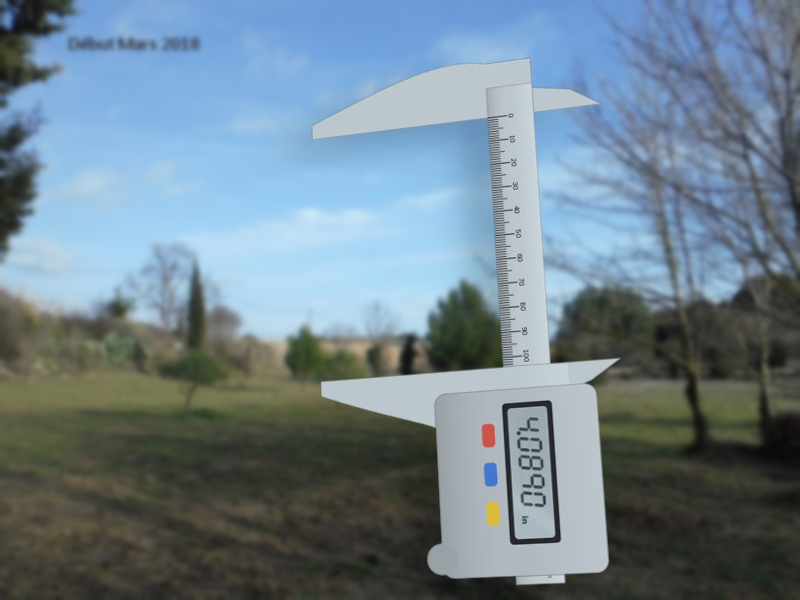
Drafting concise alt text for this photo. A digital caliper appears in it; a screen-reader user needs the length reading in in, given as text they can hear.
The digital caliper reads 4.0890 in
